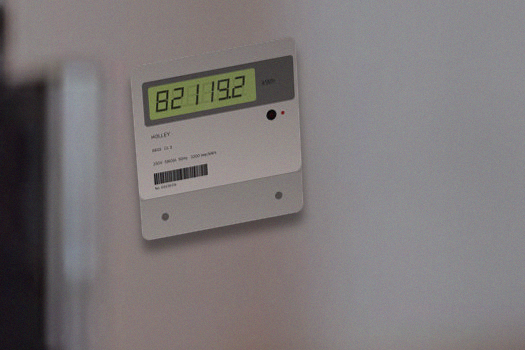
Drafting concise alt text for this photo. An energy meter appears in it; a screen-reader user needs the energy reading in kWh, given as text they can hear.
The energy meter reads 82119.2 kWh
